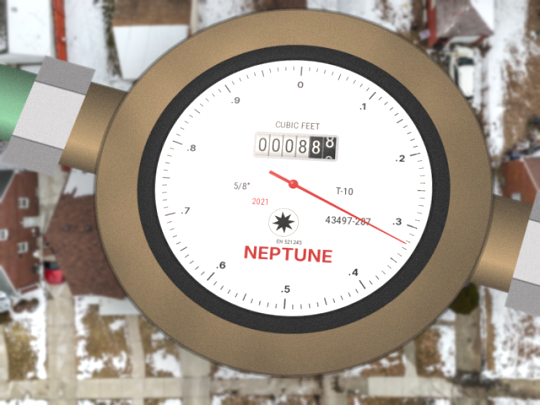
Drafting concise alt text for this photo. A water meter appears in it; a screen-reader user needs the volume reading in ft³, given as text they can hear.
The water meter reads 888.32 ft³
